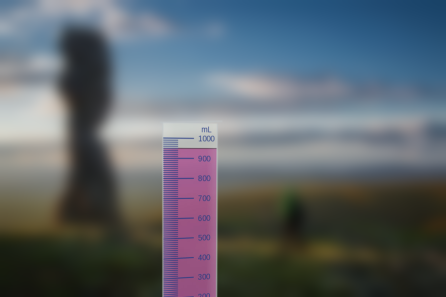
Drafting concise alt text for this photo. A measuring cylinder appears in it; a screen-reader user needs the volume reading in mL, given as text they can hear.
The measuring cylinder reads 950 mL
